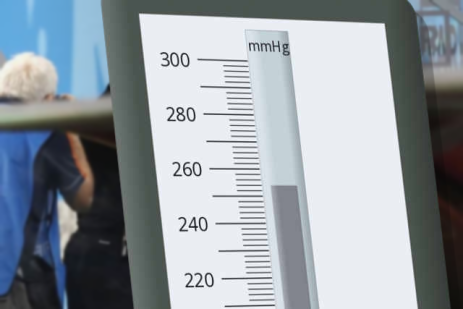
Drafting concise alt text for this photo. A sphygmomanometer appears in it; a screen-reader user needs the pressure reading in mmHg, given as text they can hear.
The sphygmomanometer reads 254 mmHg
